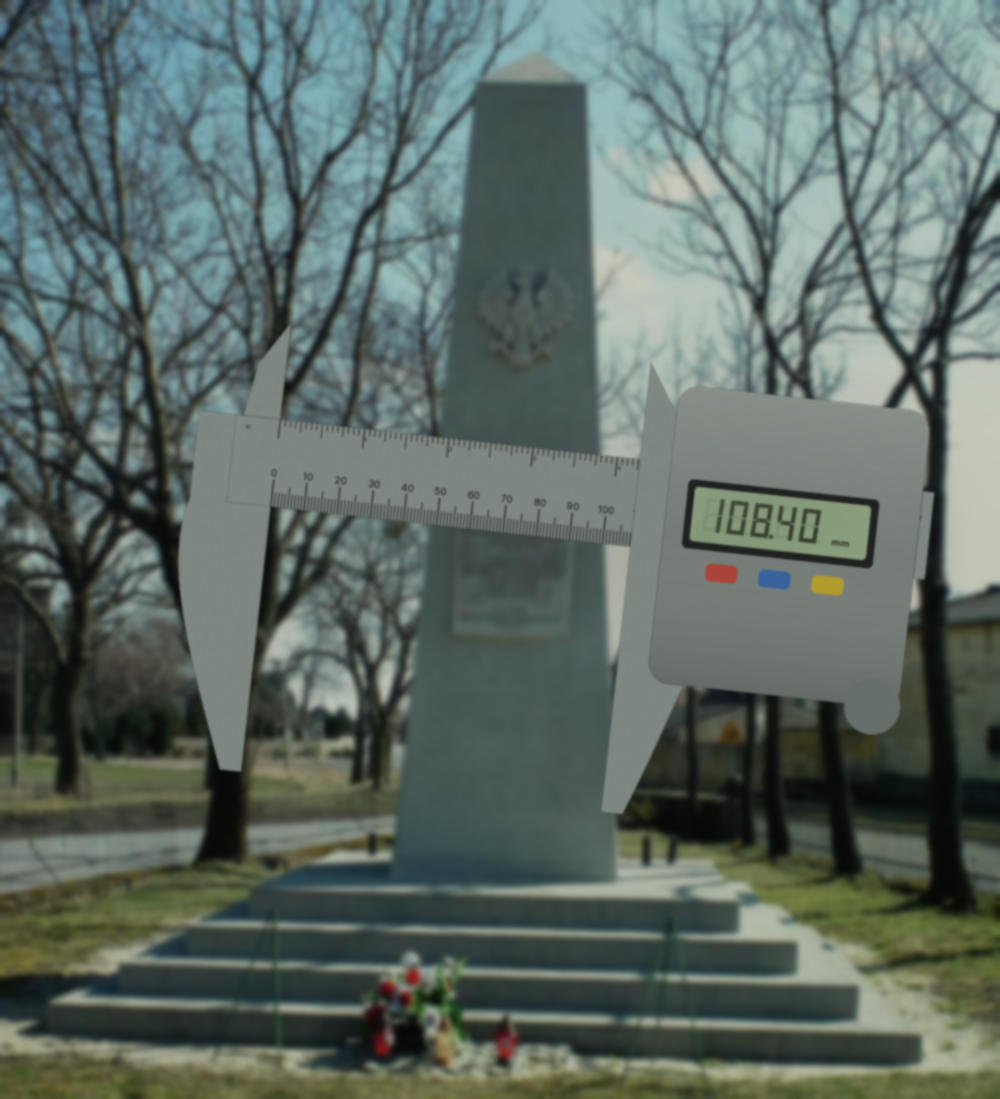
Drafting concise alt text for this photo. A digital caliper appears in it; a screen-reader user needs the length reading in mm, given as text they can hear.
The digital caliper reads 108.40 mm
